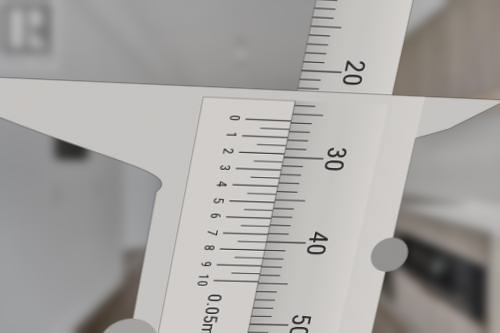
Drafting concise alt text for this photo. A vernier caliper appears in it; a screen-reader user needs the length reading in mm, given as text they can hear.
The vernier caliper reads 25.8 mm
